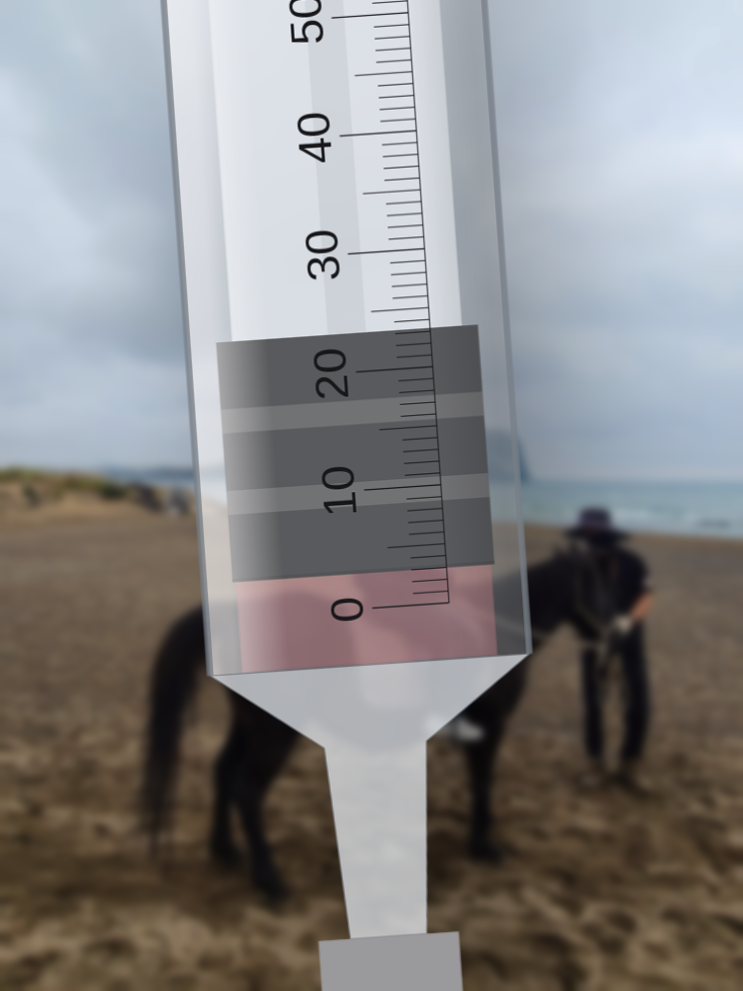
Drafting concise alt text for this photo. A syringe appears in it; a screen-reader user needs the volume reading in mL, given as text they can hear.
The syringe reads 3 mL
